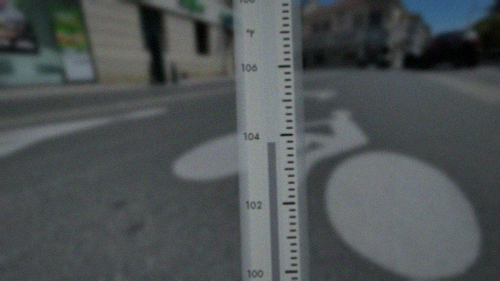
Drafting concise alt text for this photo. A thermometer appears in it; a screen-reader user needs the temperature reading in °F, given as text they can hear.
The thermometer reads 103.8 °F
